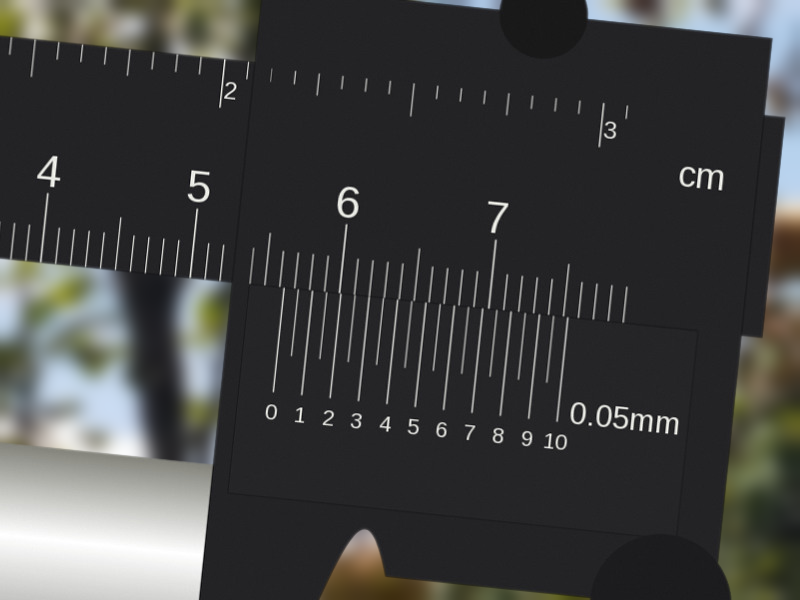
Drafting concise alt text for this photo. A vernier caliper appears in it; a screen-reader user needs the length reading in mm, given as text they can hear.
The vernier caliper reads 56.3 mm
